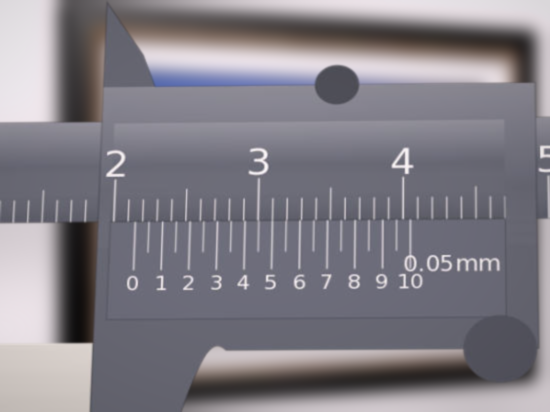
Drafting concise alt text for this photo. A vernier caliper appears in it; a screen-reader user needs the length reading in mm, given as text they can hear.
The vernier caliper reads 21.5 mm
